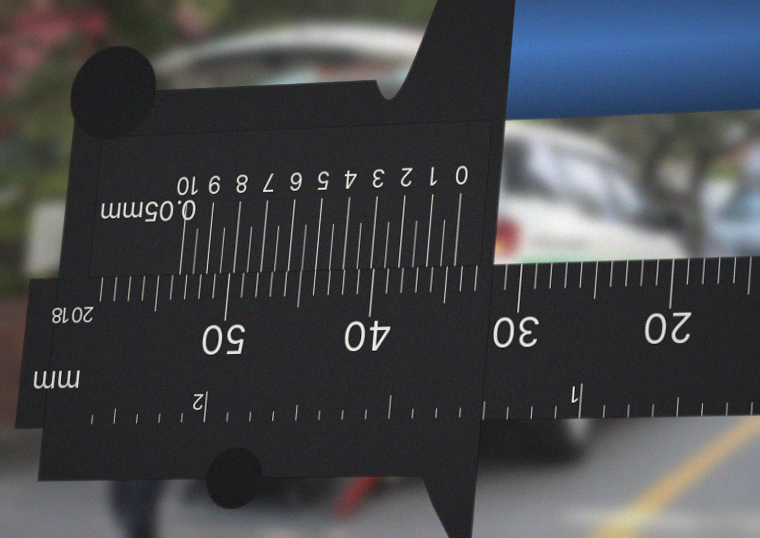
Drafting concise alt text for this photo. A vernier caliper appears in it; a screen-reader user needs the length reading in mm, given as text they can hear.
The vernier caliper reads 34.5 mm
